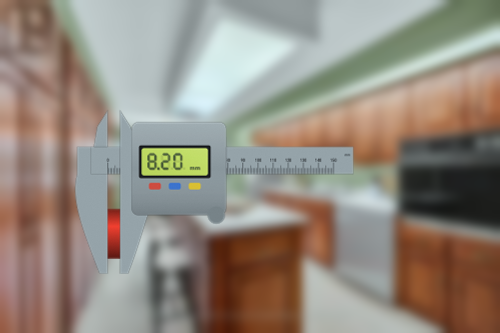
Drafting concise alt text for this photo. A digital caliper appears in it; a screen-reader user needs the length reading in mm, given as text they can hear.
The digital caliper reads 8.20 mm
